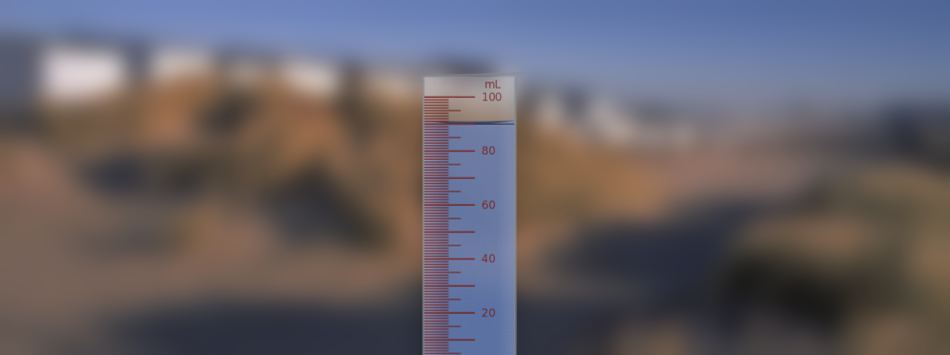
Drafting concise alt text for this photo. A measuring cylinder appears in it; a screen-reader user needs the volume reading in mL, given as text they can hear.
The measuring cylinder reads 90 mL
